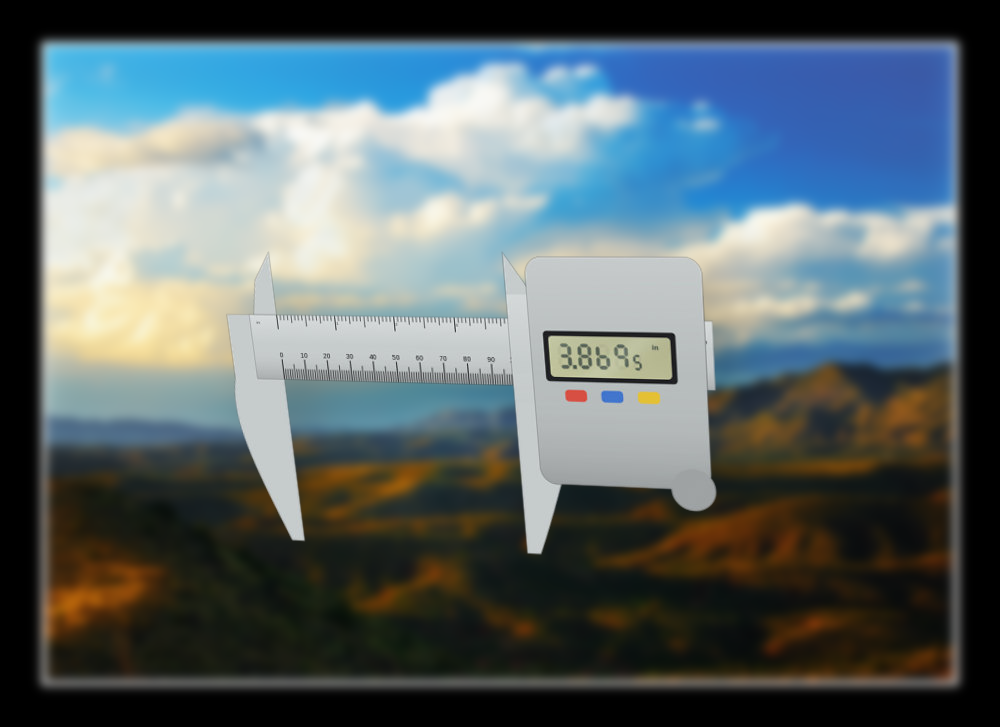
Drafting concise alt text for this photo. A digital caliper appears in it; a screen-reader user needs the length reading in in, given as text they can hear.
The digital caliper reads 3.8695 in
